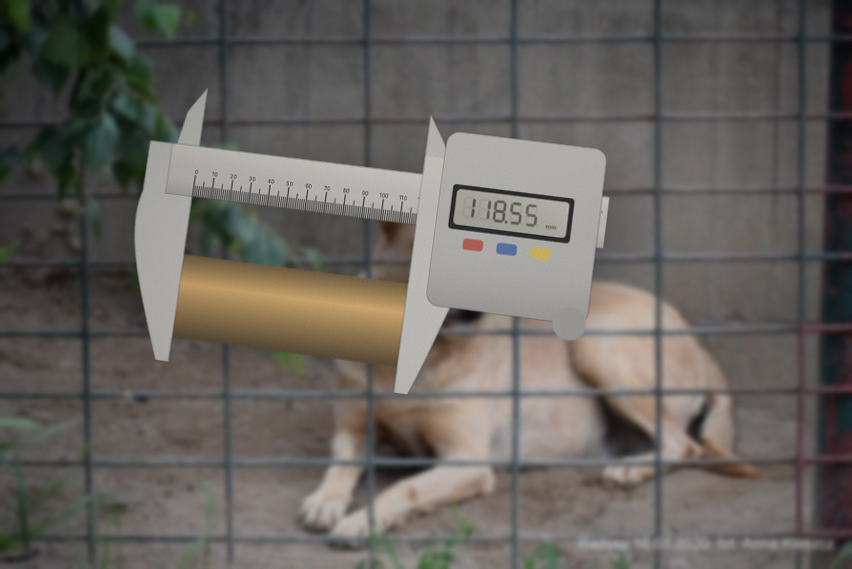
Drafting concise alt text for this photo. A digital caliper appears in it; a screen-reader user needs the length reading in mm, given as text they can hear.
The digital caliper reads 118.55 mm
